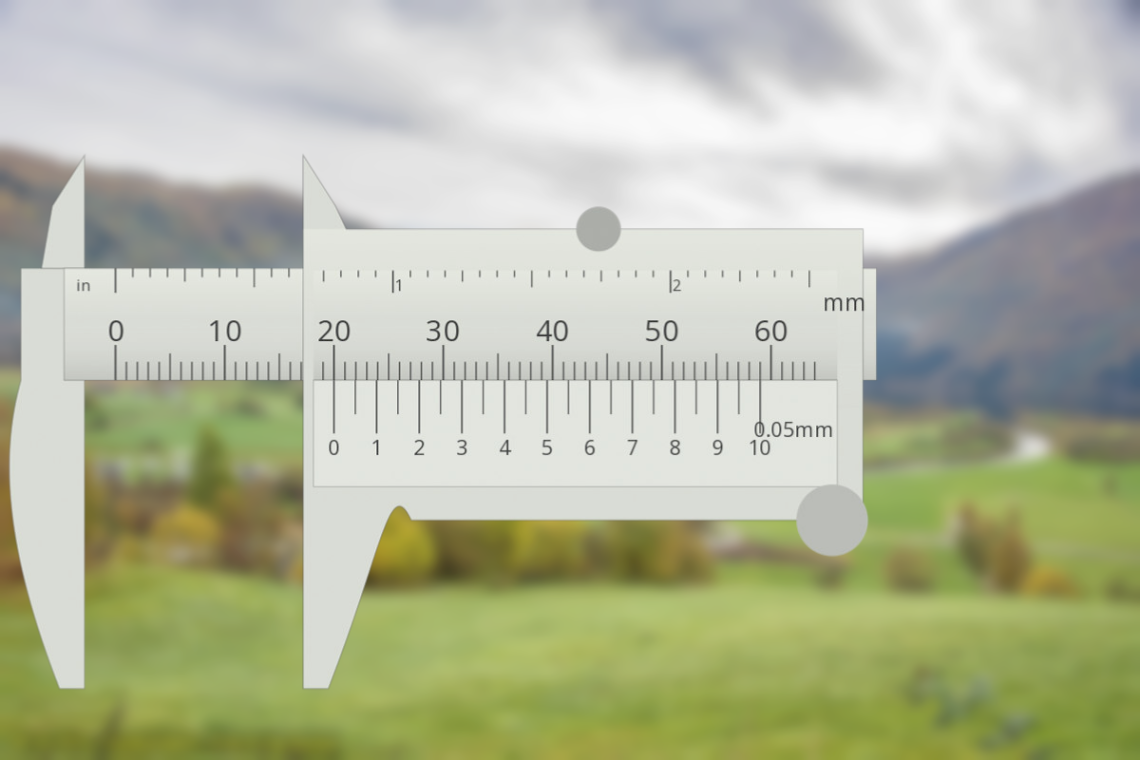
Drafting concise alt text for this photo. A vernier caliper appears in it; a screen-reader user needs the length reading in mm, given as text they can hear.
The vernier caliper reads 20.0 mm
